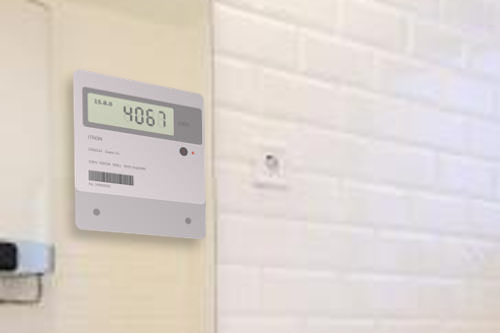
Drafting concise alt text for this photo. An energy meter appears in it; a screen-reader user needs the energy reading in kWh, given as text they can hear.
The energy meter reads 4067 kWh
